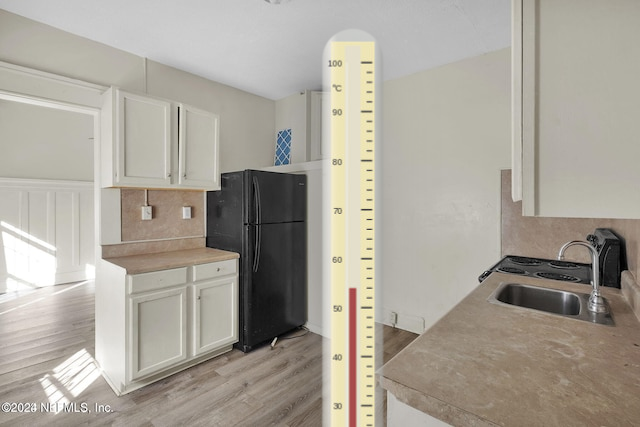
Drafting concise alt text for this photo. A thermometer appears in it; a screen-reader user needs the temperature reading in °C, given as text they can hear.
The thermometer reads 54 °C
